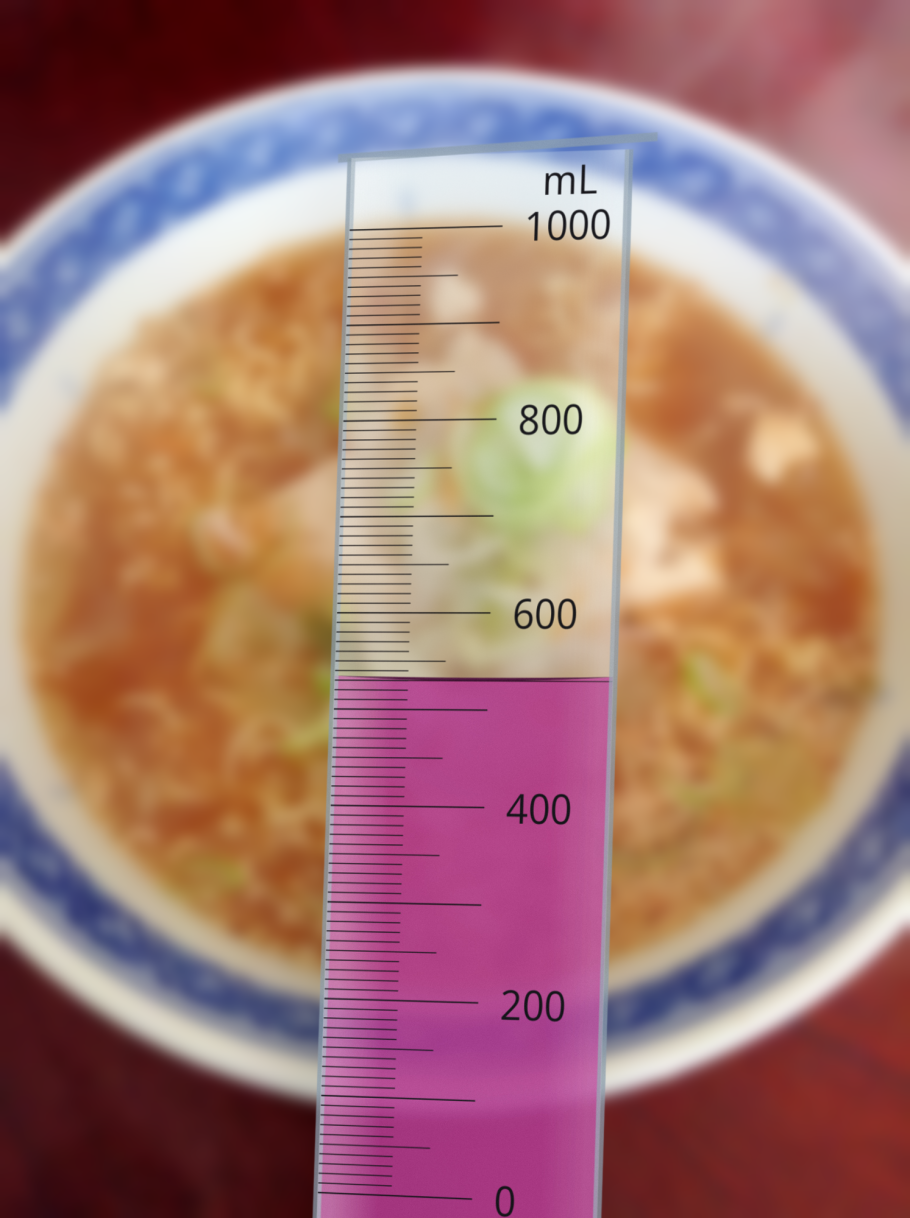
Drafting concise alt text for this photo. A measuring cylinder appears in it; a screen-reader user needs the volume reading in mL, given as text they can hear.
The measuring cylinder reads 530 mL
